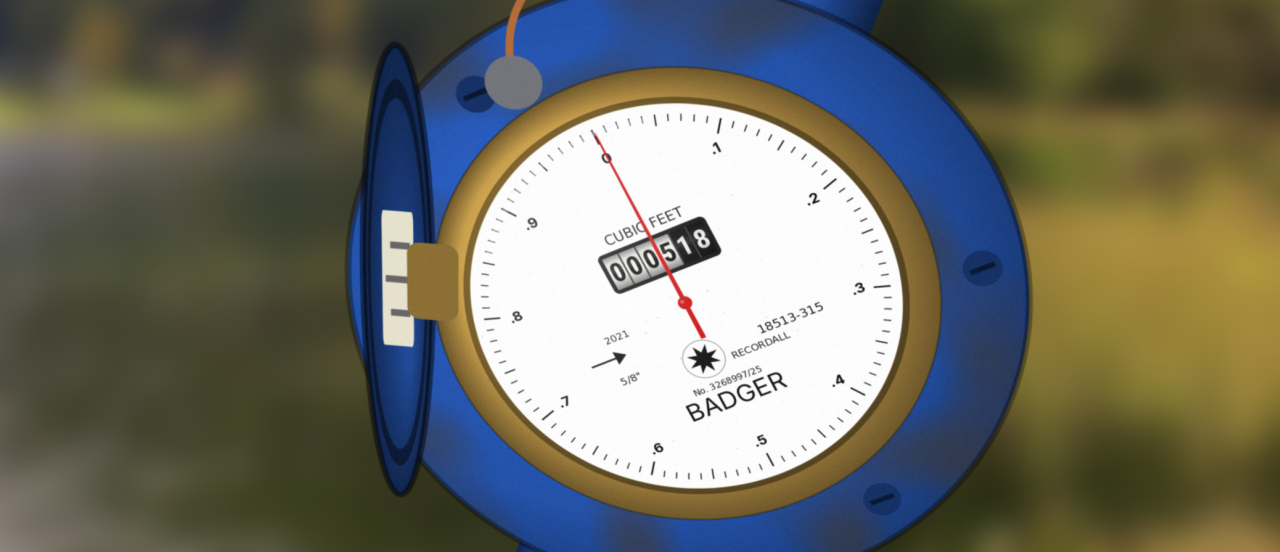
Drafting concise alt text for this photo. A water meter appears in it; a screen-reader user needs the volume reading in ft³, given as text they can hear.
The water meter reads 518.00 ft³
